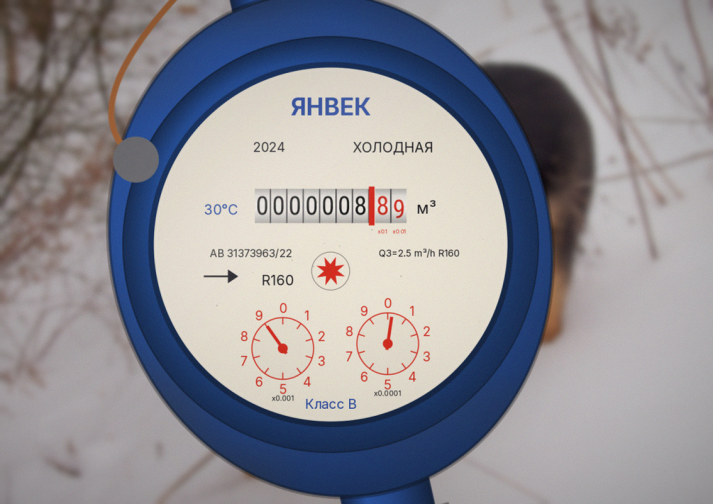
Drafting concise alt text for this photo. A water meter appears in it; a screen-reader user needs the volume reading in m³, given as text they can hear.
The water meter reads 8.8890 m³
